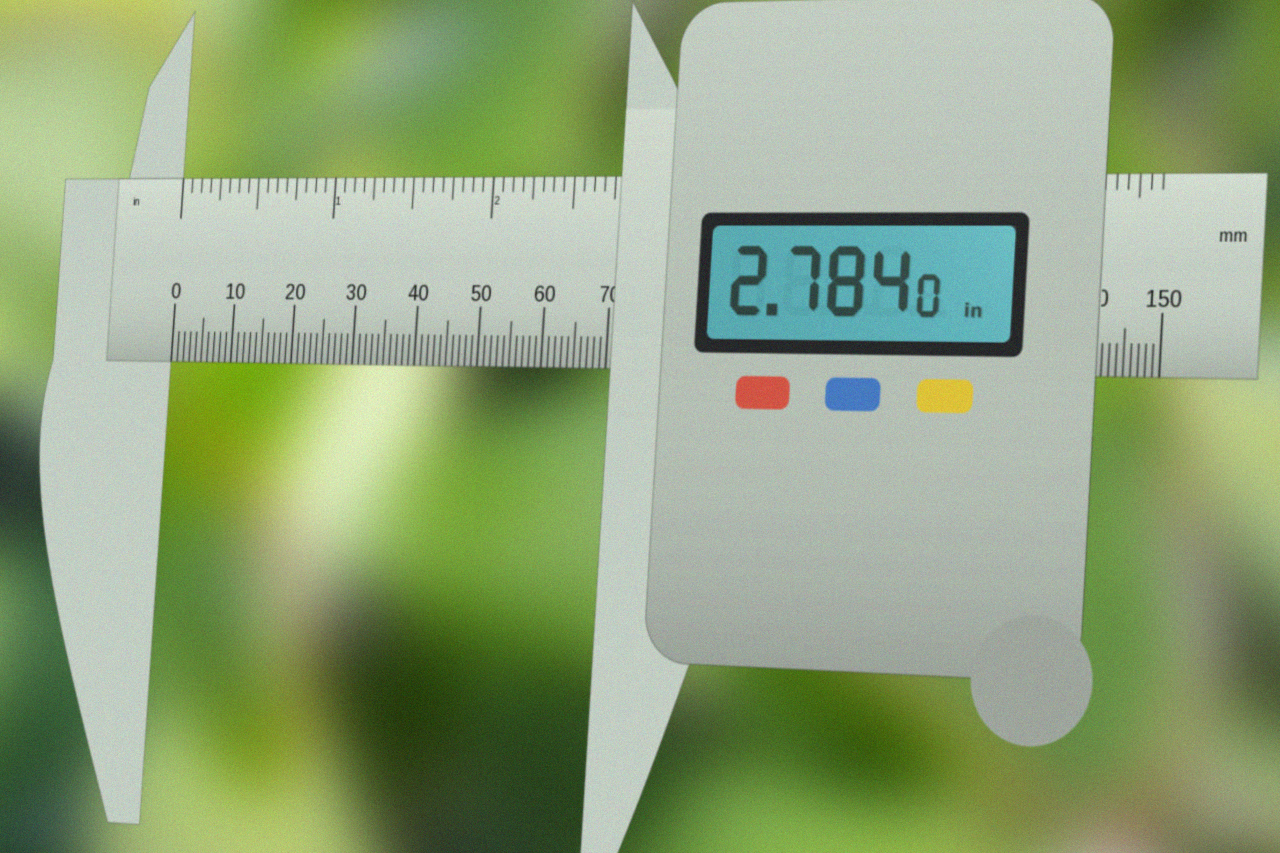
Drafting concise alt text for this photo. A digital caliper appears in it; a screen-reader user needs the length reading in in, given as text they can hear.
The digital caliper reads 2.7840 in
